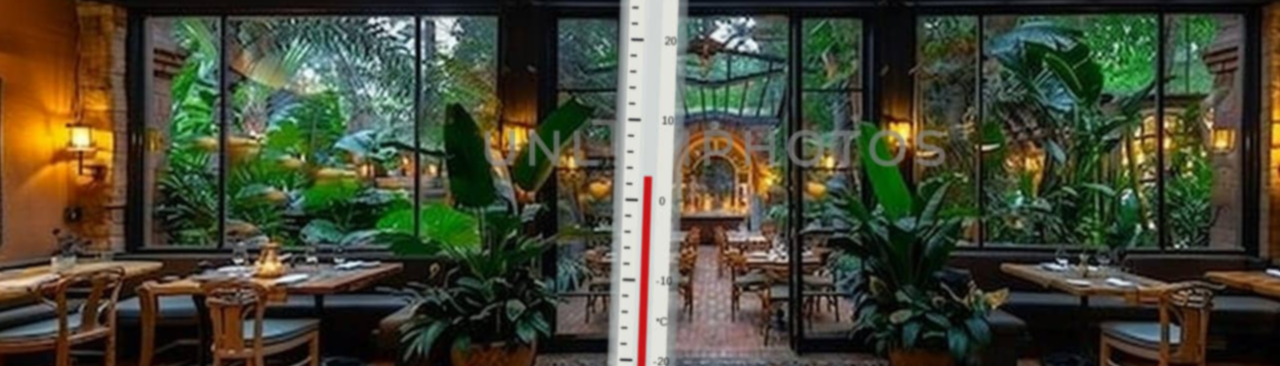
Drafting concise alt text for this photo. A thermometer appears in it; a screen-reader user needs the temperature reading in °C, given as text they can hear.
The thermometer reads 3 °C
